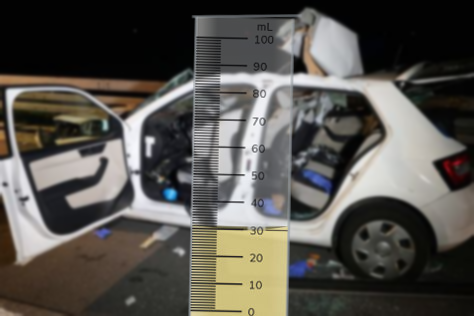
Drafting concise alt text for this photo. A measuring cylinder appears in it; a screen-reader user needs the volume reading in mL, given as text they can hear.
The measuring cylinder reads 30 mL
